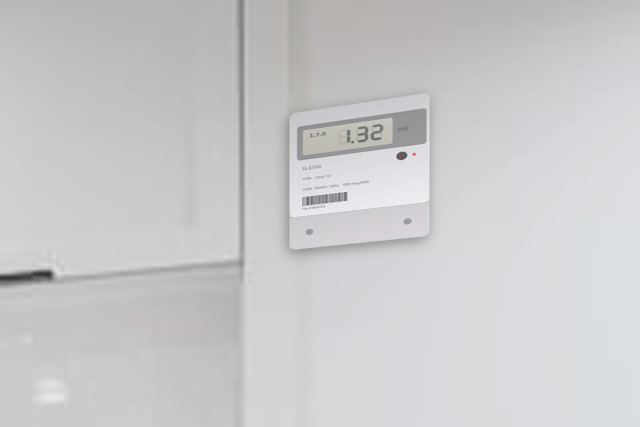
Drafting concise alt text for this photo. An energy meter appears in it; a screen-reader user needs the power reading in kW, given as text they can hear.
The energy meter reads 1.32 kW
